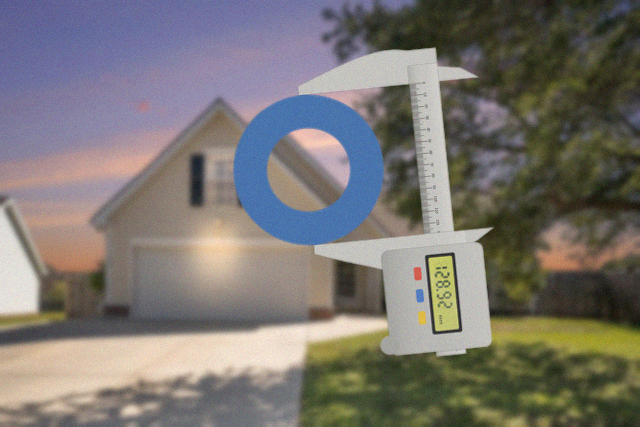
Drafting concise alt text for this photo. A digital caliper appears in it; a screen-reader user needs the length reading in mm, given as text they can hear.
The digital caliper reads 128.92 mm
